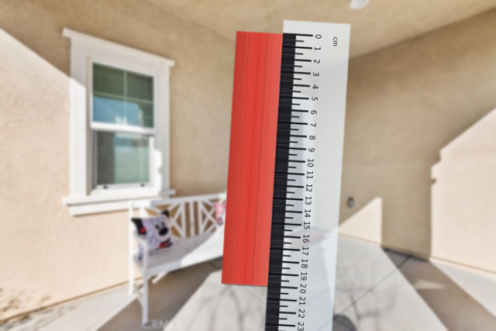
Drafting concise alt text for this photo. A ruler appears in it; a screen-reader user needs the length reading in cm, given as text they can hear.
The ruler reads 20 cm
